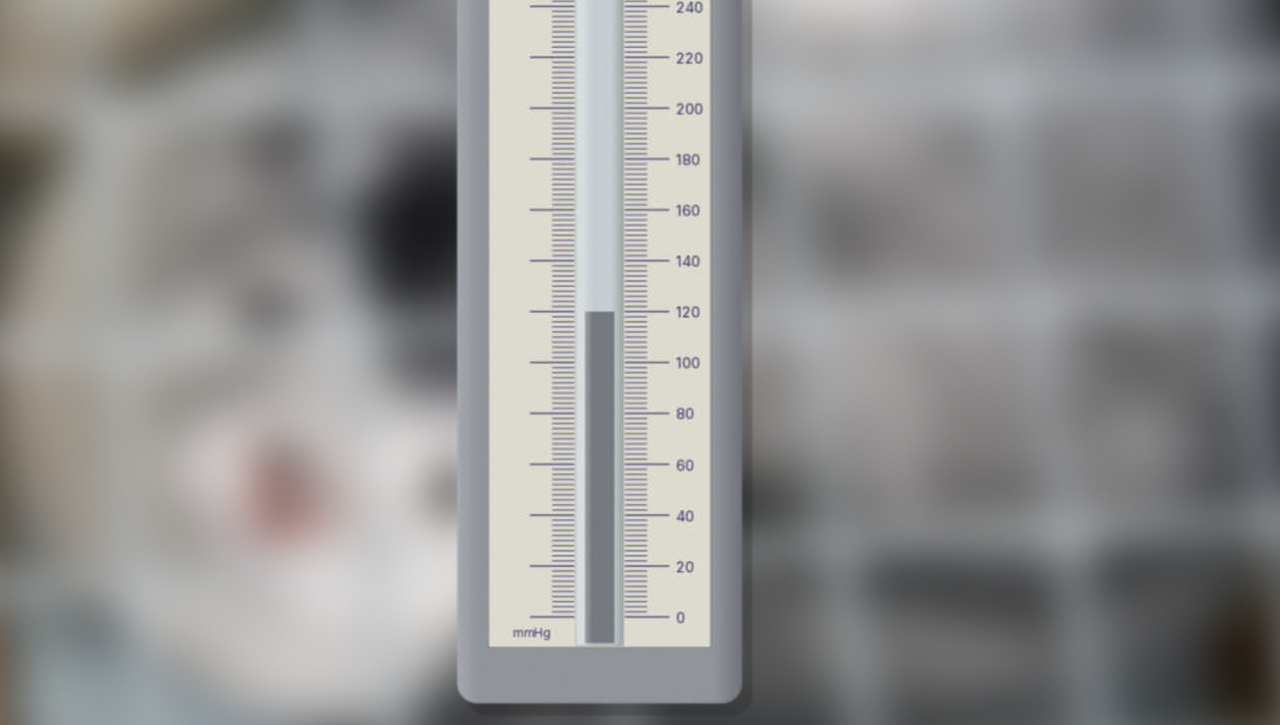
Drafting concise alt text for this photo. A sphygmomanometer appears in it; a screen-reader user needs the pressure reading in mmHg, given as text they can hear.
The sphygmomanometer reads 120 mmHg
